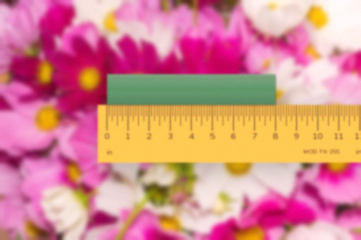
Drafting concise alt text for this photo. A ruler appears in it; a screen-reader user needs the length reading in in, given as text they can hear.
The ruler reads 8 in
